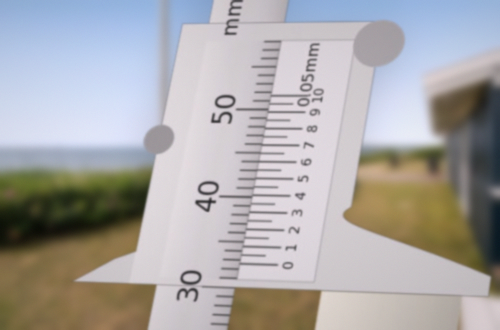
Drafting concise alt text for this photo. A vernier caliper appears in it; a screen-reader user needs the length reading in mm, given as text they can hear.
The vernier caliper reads 32.6 mm
